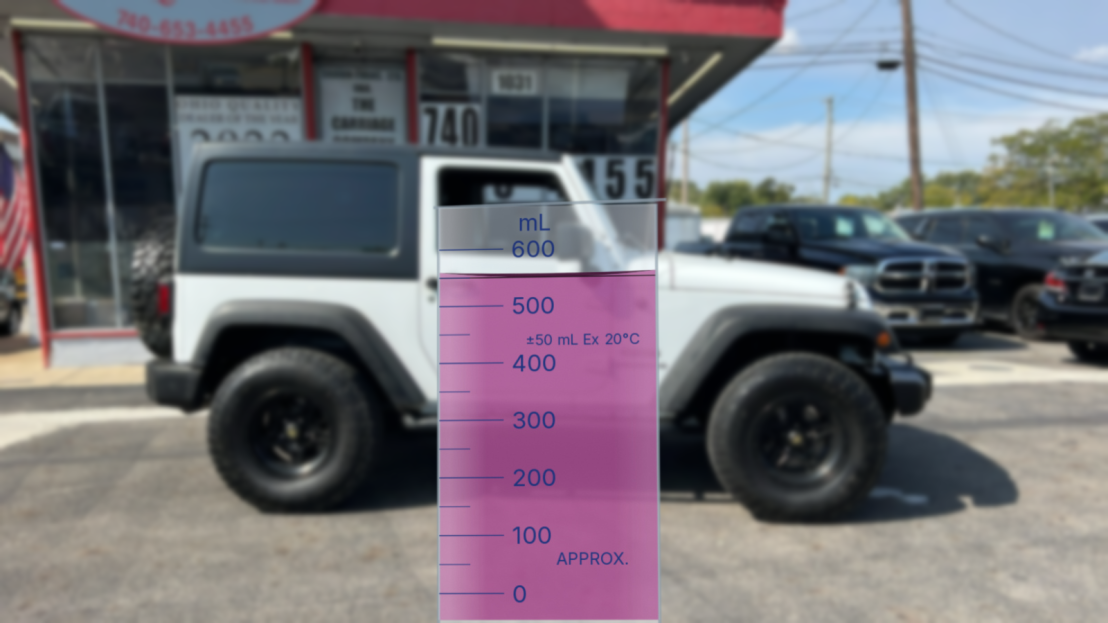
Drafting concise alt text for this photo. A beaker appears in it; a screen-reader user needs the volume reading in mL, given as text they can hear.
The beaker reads 550 mL
